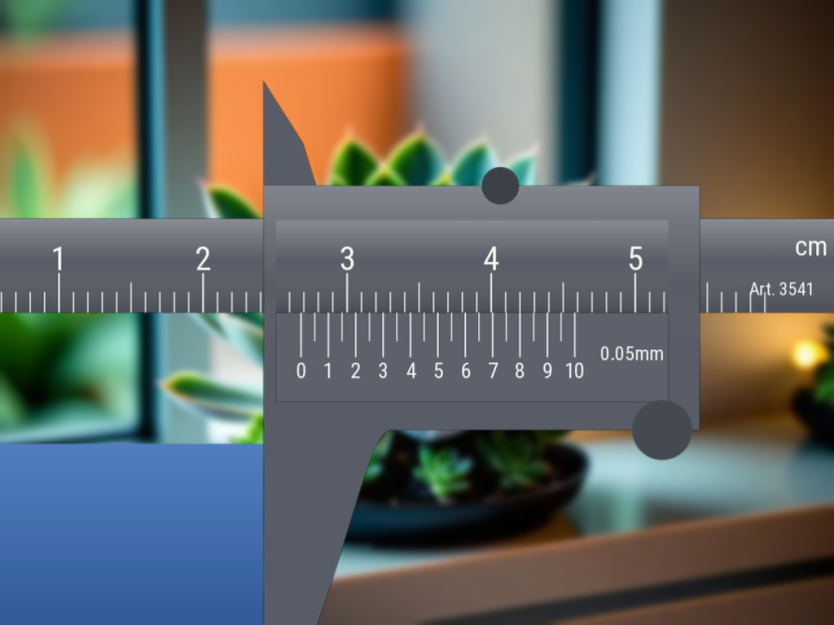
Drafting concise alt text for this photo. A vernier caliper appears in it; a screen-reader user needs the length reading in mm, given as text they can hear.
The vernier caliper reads 26.8 mm
